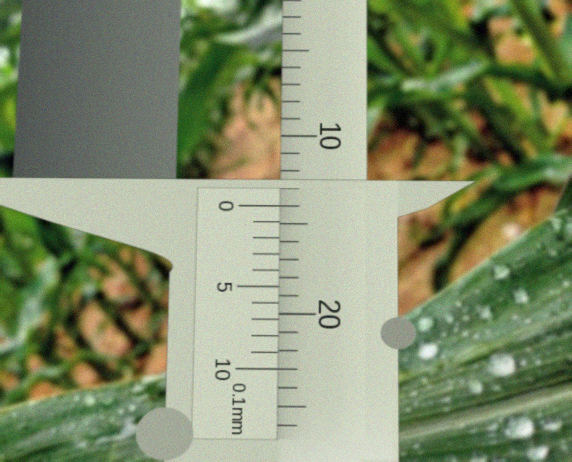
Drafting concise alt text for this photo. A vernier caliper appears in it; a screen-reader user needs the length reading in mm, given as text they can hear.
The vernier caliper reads 14.0 mm
